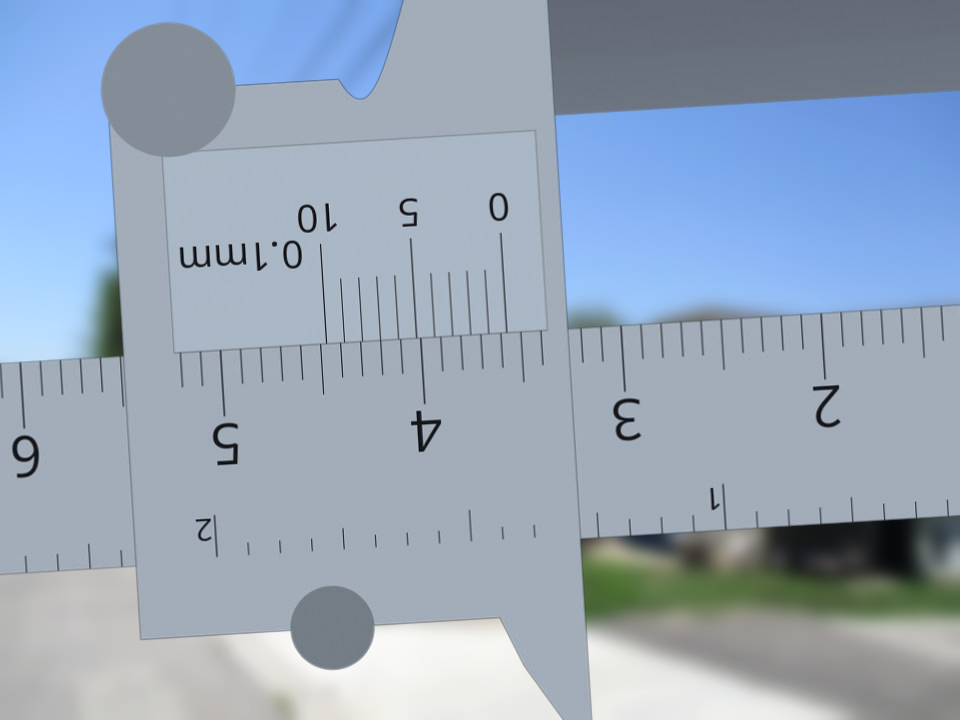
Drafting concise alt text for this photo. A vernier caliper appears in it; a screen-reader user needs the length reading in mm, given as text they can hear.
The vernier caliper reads 35.7 mm
